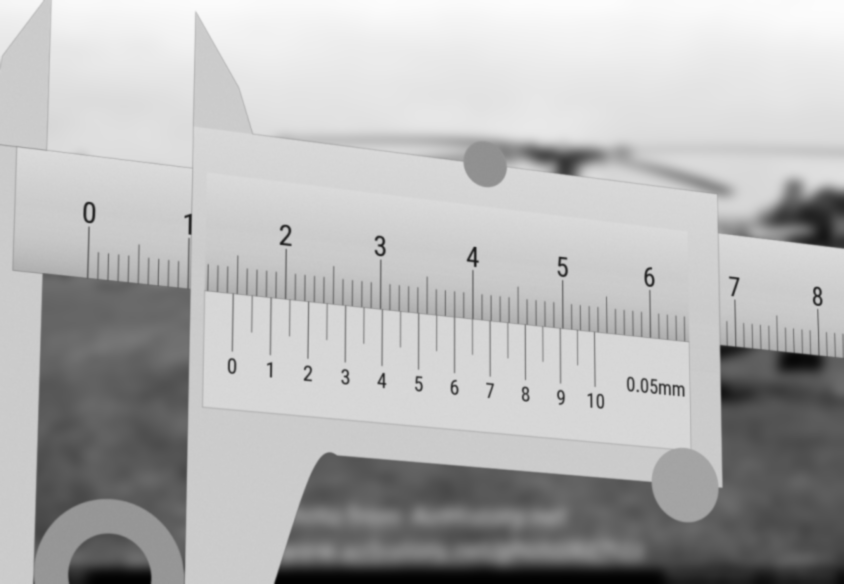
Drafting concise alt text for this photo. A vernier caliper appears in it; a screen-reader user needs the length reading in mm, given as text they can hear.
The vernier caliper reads 14.6 mm
